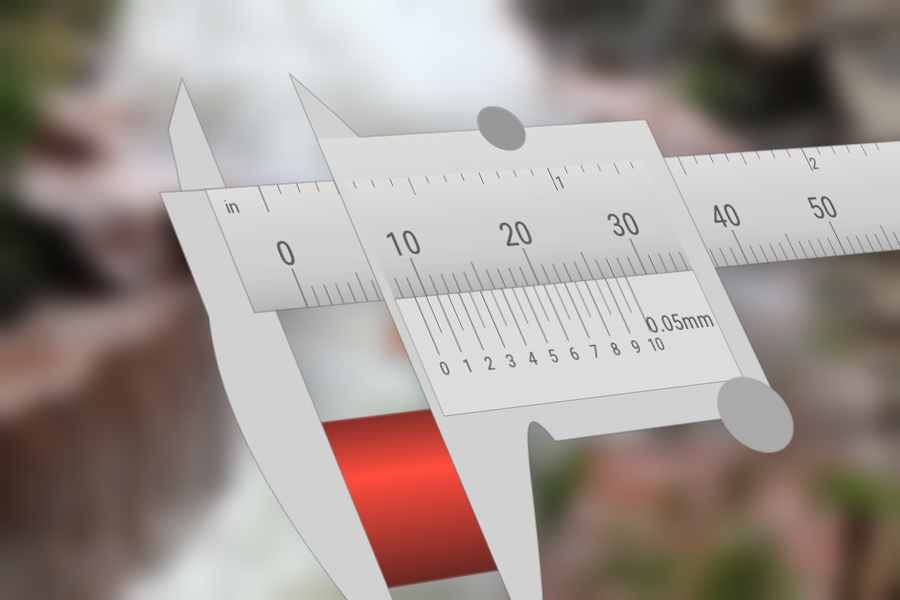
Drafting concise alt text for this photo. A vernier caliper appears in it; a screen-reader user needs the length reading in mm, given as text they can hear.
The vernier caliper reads 9.0 mm
